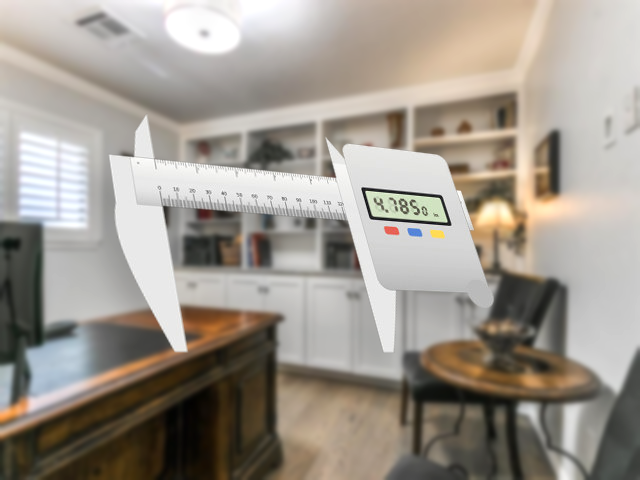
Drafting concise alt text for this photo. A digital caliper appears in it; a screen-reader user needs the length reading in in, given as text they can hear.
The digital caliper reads 4.7850 in
